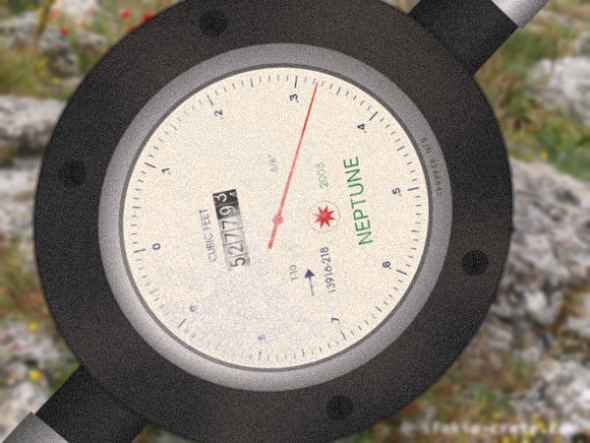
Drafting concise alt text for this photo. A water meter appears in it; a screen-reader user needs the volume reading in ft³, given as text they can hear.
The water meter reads 527793.32 ft³
